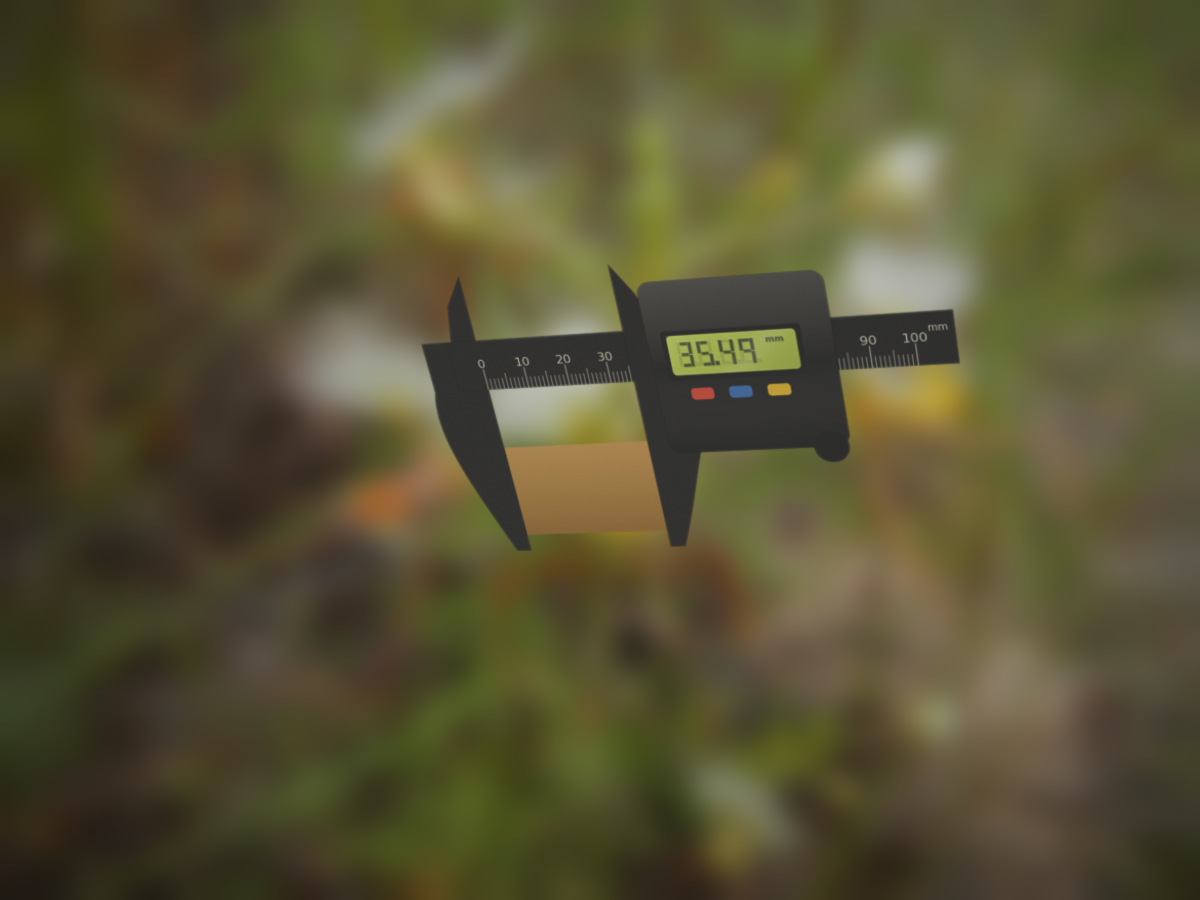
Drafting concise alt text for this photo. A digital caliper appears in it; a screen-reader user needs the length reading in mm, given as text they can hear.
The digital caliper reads 35.49 mm
